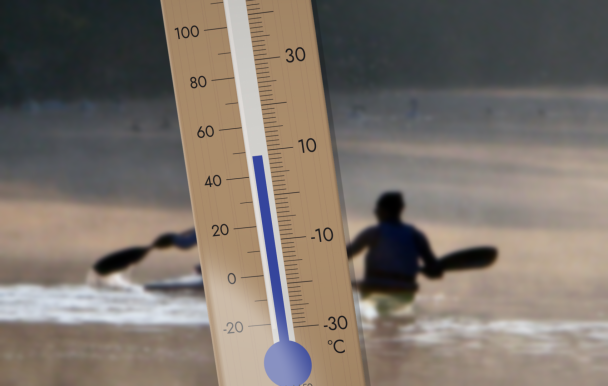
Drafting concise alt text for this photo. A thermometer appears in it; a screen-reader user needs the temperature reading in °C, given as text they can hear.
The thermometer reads 9 °C
